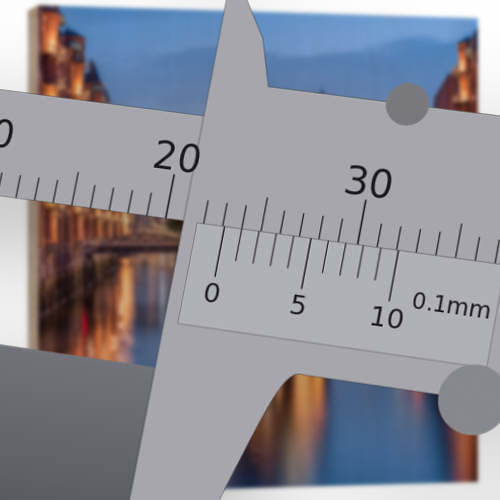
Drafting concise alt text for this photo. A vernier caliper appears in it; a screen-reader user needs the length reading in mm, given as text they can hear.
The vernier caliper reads 23.1 mm
